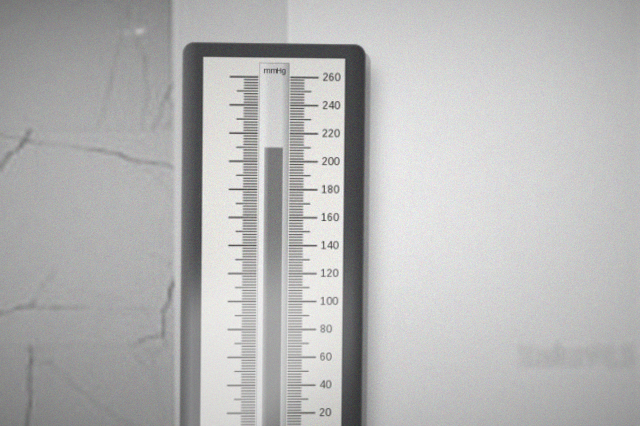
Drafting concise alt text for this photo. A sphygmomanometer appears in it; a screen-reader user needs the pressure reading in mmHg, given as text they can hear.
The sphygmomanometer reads 210 mmHg
